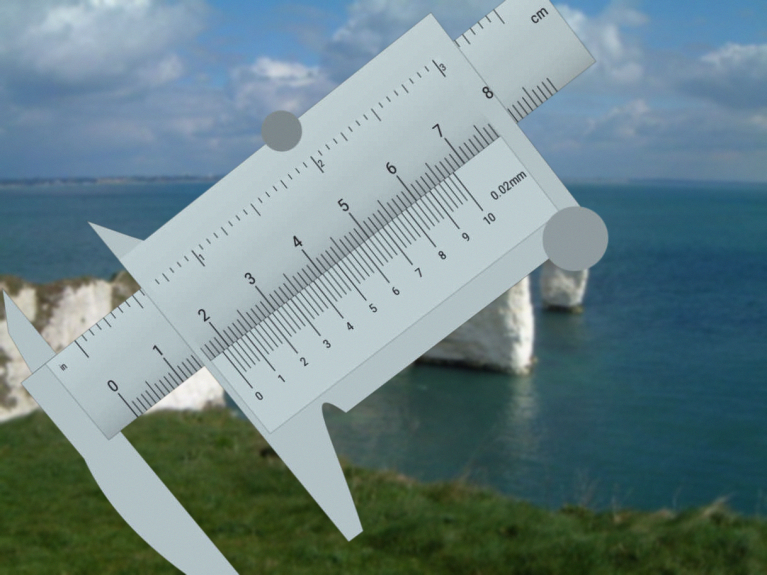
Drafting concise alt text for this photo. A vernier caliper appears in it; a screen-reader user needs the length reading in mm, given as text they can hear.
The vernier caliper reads 18.6 mm
